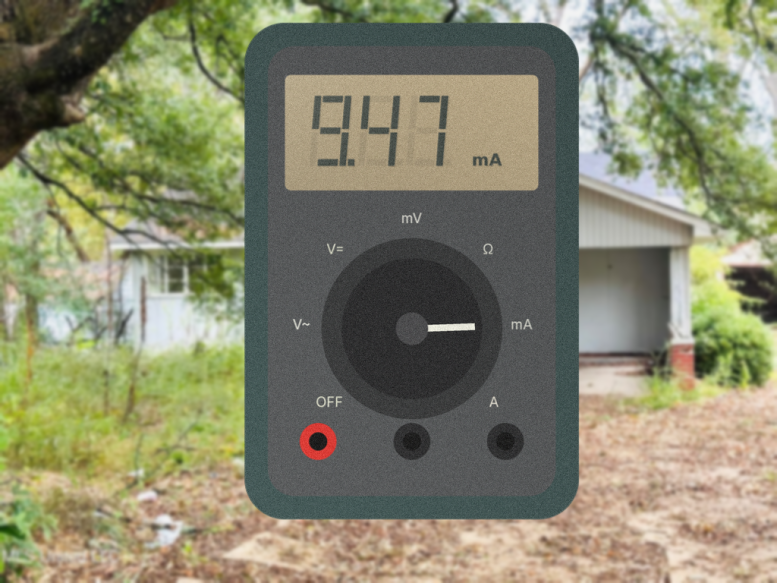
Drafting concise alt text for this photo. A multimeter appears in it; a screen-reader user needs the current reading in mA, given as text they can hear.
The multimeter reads 9.47 mA
